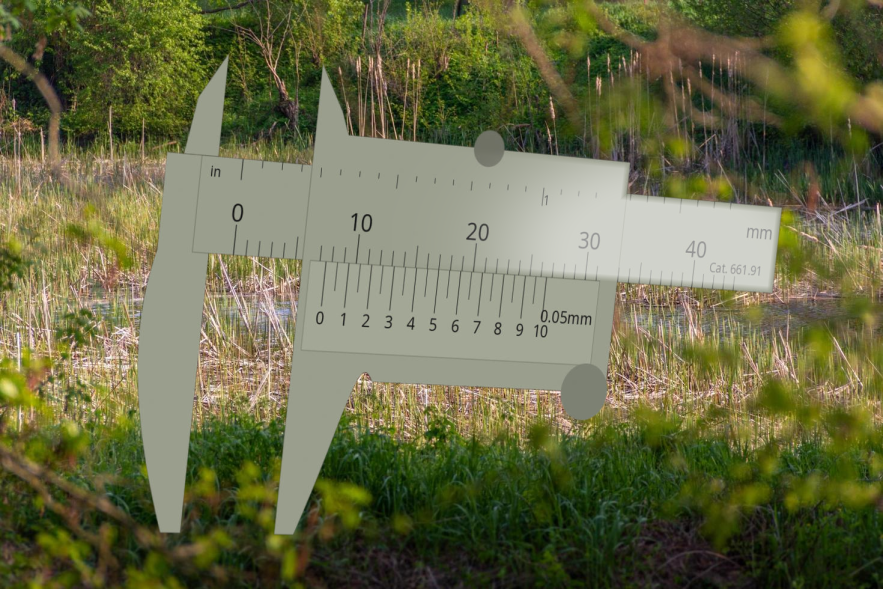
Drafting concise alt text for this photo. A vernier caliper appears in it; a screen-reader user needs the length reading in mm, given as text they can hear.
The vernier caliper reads 7.5 mm
